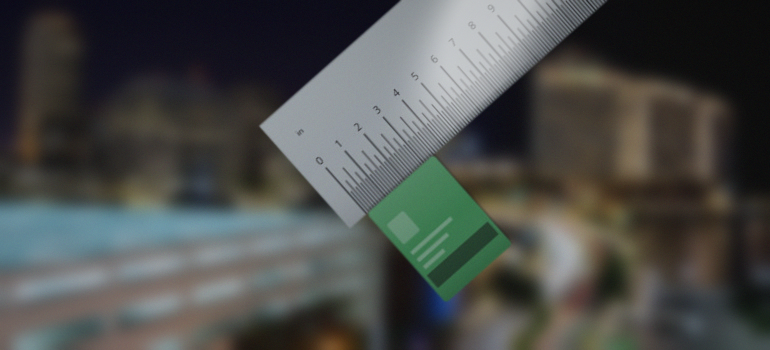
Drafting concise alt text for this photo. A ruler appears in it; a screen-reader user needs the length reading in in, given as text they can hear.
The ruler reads 3.5 in
